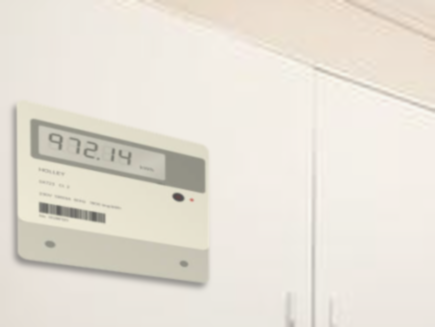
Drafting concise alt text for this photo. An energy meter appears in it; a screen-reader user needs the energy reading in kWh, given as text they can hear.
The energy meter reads 972.14 kWh
